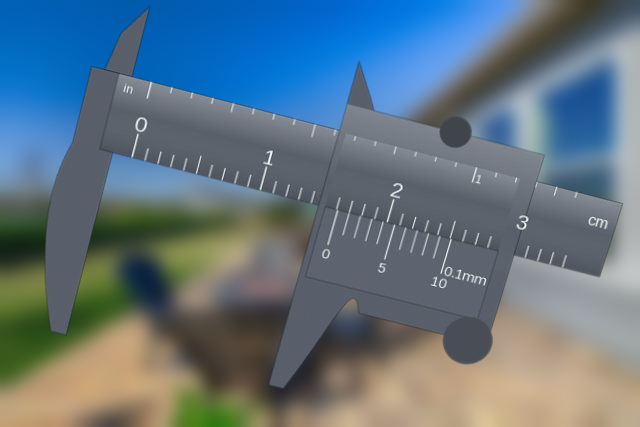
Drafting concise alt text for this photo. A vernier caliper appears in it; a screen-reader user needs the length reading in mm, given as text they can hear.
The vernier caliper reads 16.1 mm
